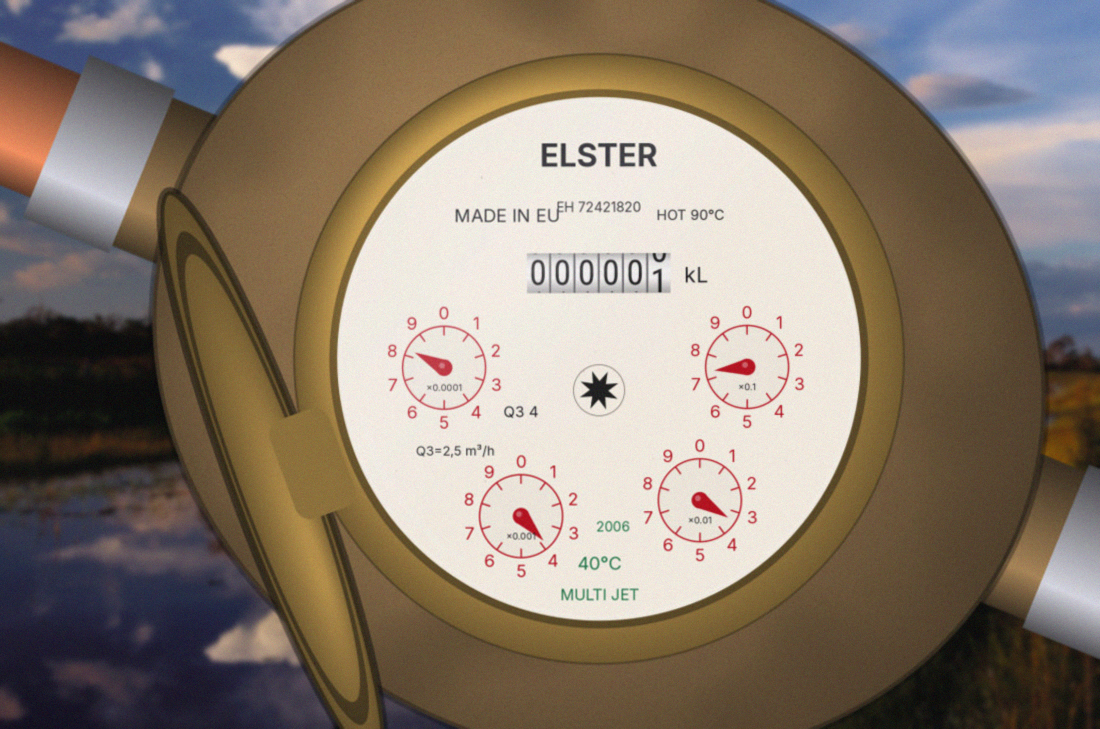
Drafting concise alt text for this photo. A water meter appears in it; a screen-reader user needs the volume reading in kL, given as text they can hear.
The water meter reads 0.7338 kL
